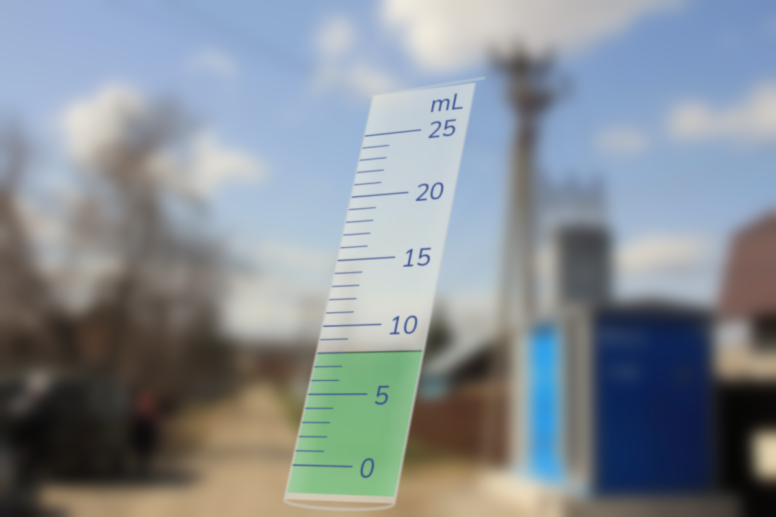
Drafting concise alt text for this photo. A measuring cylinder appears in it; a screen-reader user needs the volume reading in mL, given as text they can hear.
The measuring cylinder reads 8 mL
